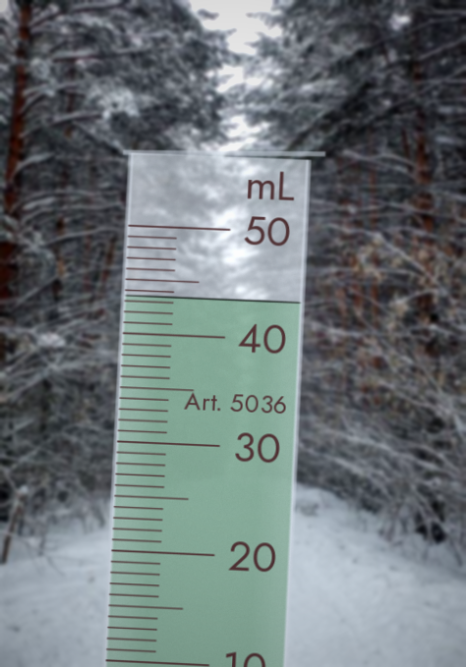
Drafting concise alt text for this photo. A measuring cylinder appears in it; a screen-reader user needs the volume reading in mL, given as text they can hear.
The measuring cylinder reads 43.5 mL
